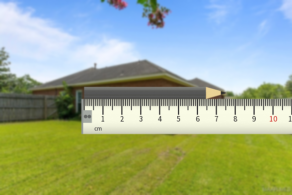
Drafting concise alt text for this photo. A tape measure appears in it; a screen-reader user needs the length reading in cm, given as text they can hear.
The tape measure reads 7.5 cm
